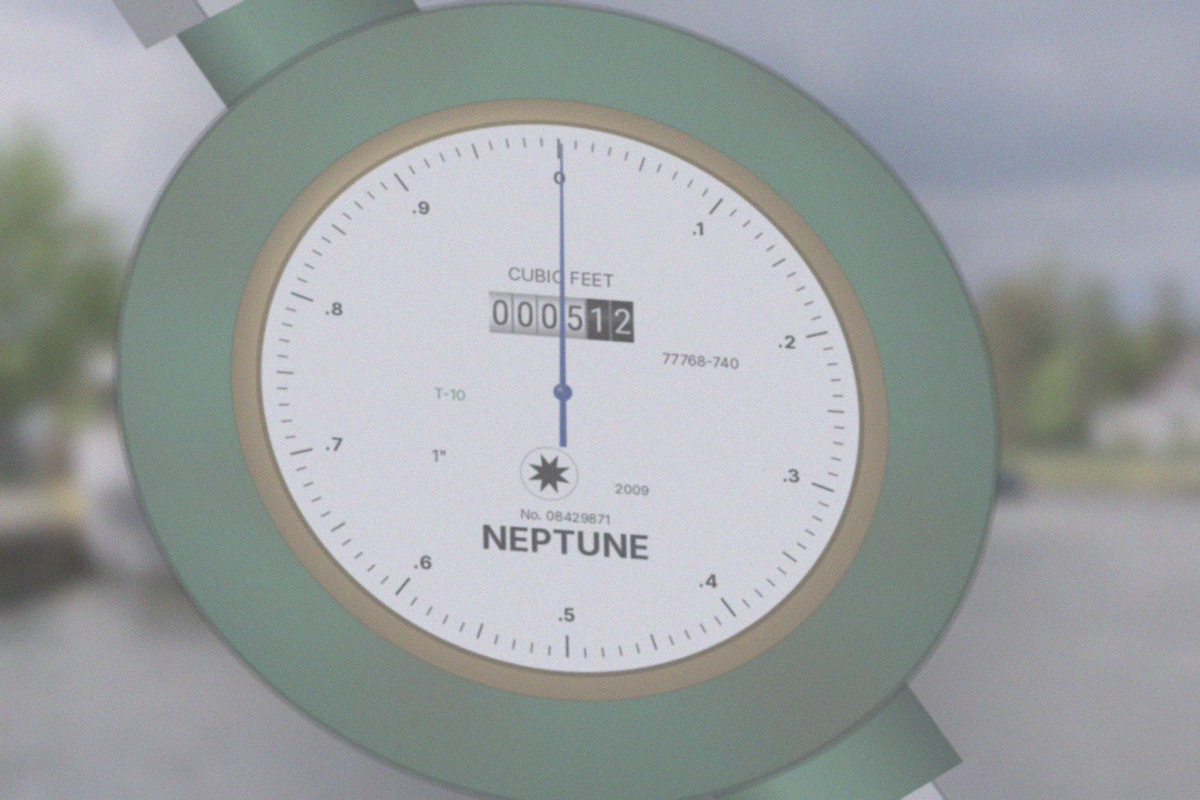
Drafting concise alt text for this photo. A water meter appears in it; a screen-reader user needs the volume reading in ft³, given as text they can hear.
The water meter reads 512.00 ft³
